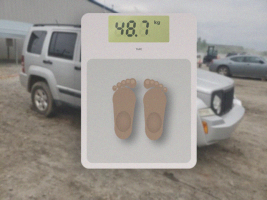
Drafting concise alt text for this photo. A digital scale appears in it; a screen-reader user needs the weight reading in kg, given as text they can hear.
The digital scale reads 48.7 kg
